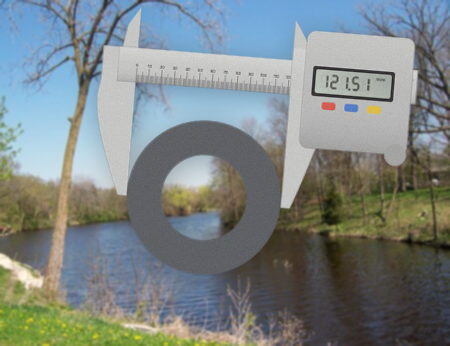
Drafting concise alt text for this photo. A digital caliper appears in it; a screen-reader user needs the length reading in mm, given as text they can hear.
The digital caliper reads 121.51 mm
